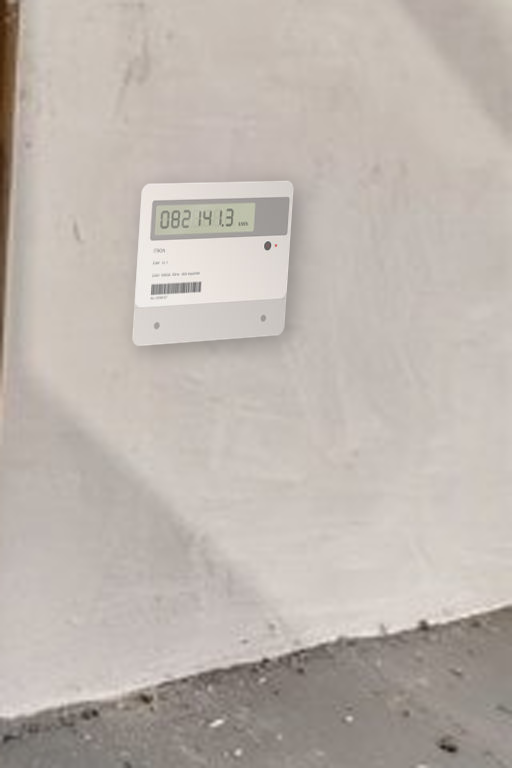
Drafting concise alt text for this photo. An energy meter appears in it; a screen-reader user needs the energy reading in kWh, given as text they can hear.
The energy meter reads 82141.3 kWh
